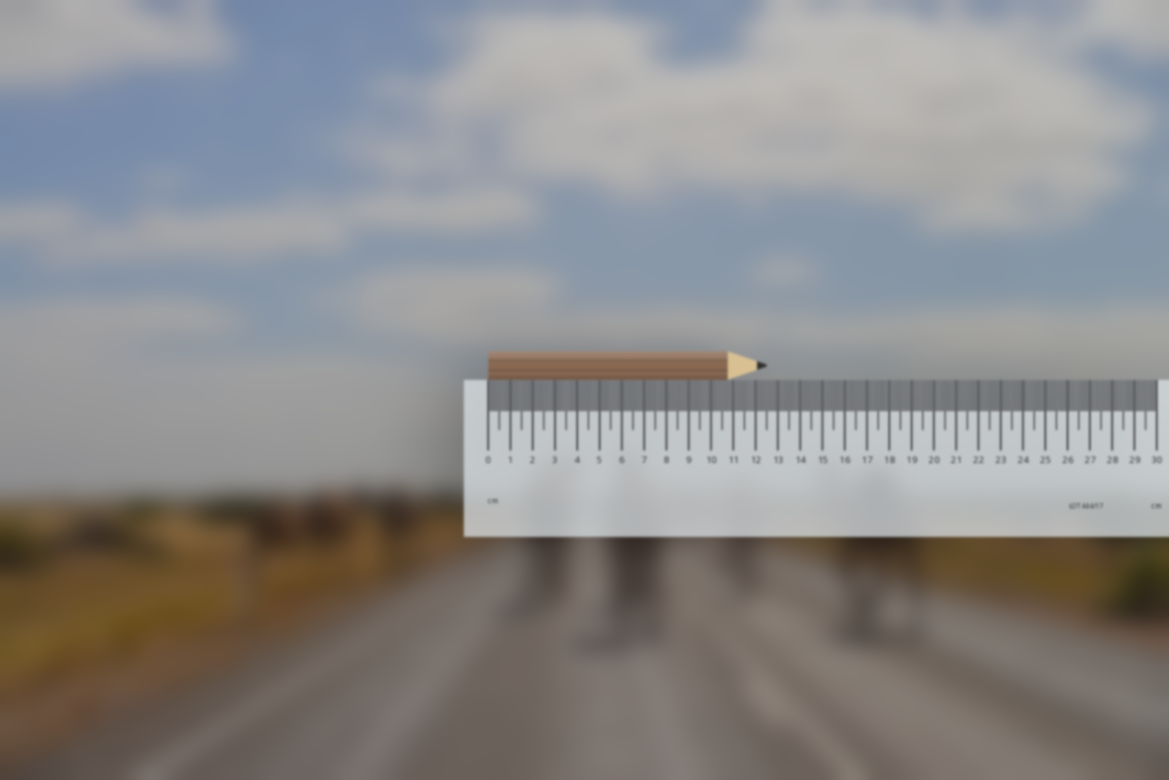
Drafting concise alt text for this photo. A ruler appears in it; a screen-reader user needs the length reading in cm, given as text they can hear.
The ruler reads 12.5 cm
